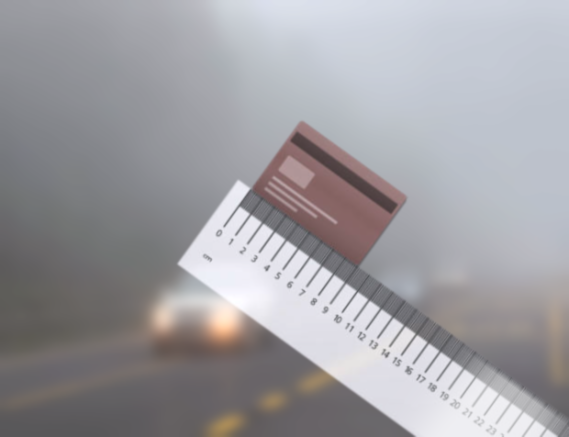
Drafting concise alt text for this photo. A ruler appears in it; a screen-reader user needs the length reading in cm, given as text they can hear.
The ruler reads 9 cm
